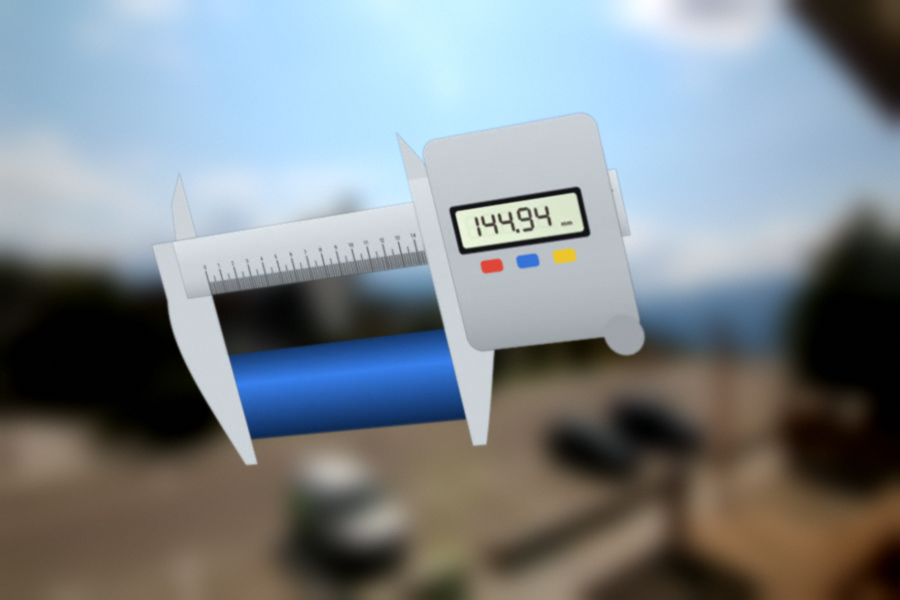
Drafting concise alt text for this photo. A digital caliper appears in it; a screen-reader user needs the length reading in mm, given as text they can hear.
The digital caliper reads 144.94 mm
